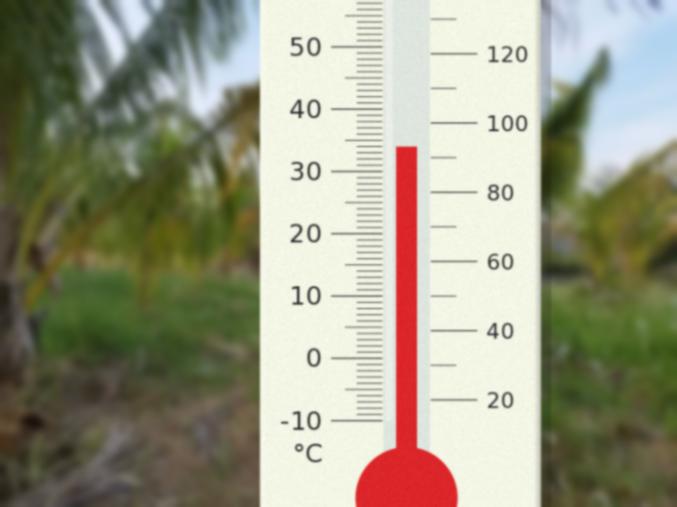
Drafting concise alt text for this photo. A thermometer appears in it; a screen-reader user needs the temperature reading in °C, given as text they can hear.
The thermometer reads 34 °C
